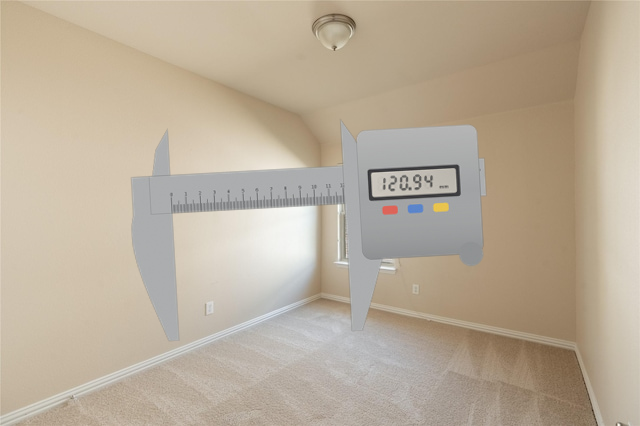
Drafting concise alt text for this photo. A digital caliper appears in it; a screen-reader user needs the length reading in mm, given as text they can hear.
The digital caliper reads 120.94 mm
